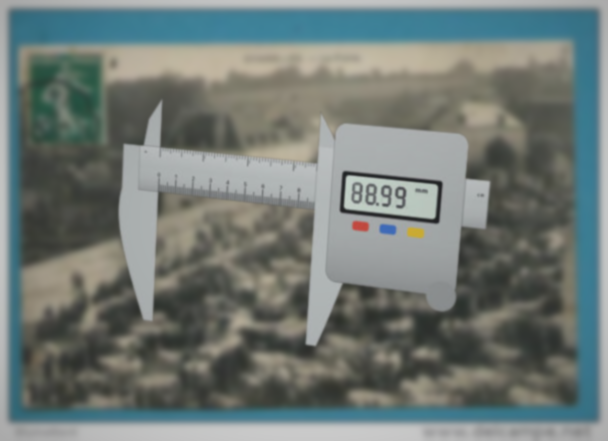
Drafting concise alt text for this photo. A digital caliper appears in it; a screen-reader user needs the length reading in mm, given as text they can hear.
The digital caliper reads 88.99 mm
